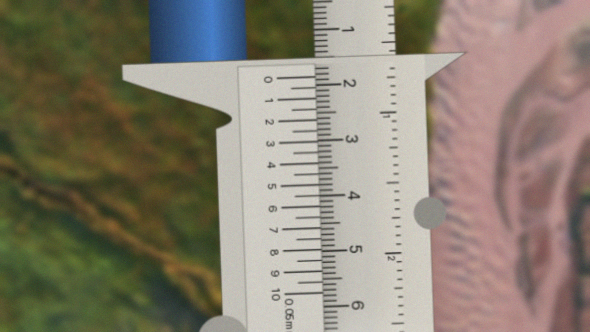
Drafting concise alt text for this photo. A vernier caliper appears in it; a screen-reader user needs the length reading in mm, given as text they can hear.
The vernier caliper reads 18.5 mm
